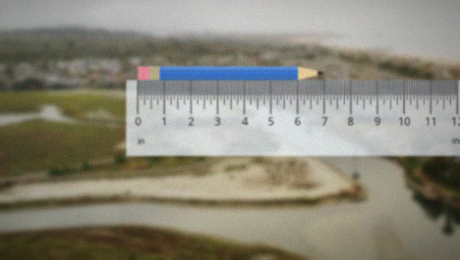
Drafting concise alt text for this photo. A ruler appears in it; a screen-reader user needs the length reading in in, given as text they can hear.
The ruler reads 7 in
